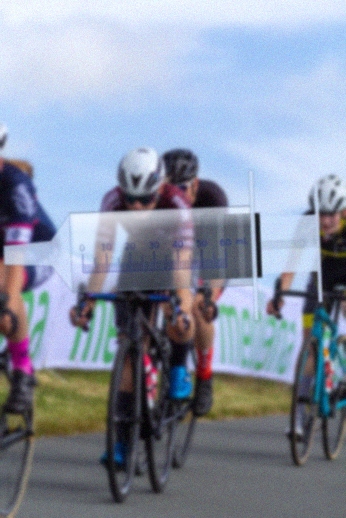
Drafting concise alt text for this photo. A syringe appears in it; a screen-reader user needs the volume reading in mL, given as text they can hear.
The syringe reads 50 mL
